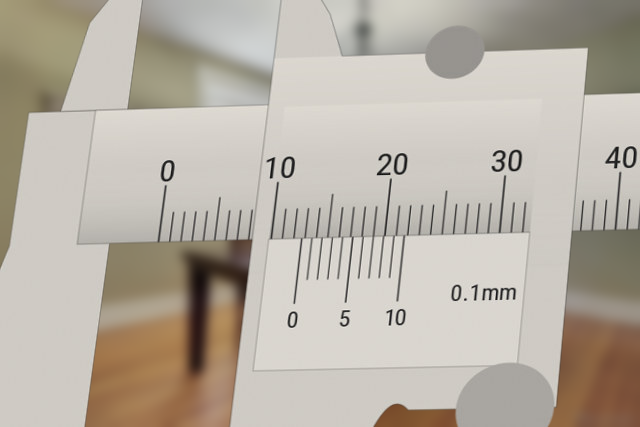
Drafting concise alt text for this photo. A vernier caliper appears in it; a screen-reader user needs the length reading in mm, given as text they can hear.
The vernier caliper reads 12.7 mm
